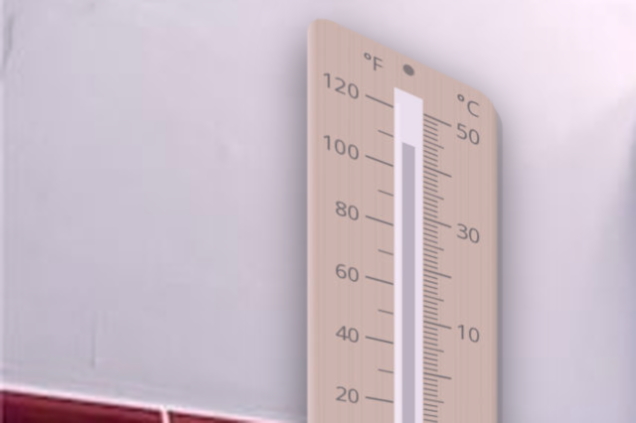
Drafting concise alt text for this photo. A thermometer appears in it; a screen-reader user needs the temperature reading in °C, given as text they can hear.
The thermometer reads 43 °C
